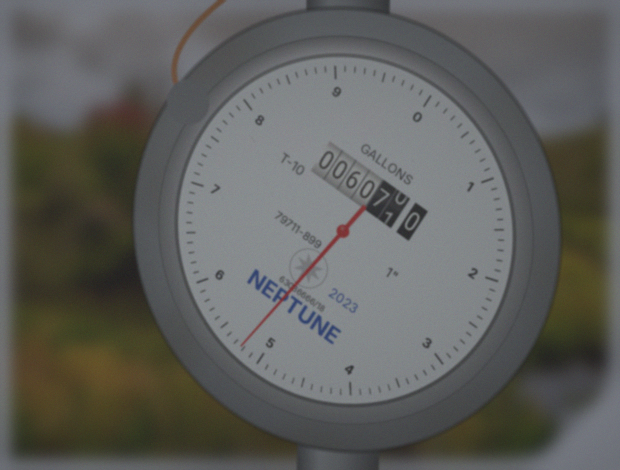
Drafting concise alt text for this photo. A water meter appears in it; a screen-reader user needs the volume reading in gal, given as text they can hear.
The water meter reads 60705.2 gal
